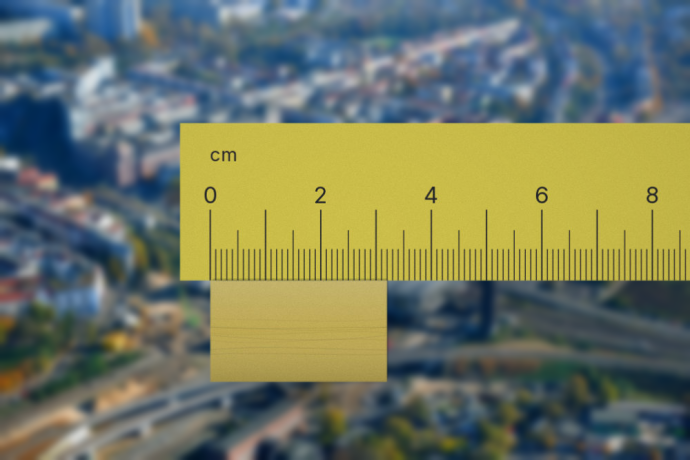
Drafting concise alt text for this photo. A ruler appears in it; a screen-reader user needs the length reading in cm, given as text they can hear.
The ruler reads 3.2 cm
